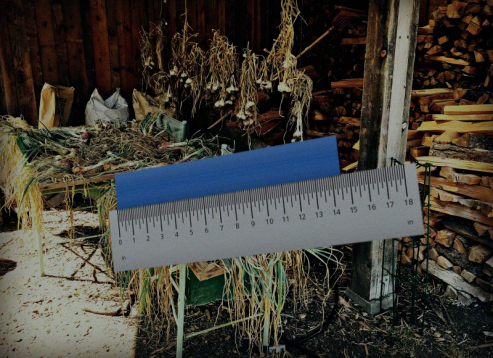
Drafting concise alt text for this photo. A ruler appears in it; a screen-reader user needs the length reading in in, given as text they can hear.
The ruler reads 14.5 in
